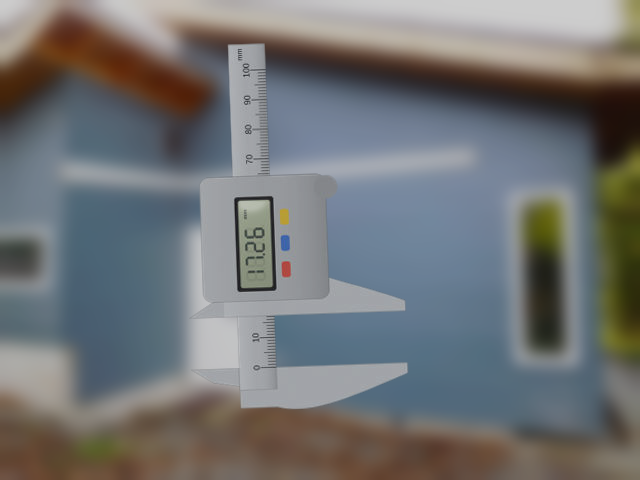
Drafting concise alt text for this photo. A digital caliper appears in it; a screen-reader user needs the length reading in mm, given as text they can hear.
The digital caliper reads 17.26 mm
